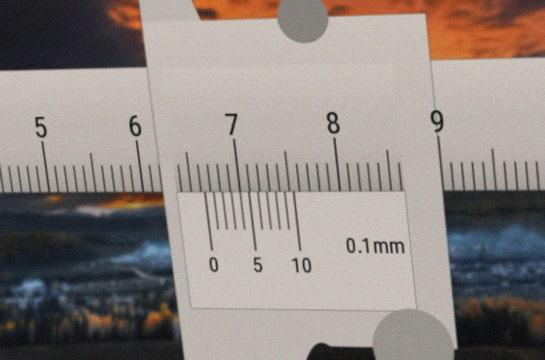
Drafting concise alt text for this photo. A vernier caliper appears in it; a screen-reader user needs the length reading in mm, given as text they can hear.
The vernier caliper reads 66.4 mm
